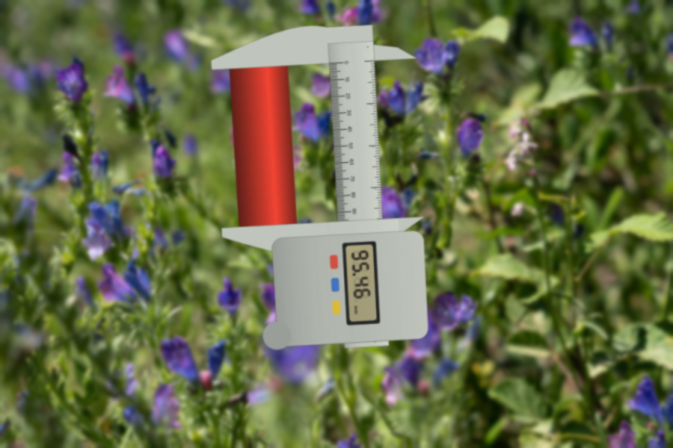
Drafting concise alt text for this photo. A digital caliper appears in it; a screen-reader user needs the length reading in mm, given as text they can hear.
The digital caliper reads 95.46 mm
